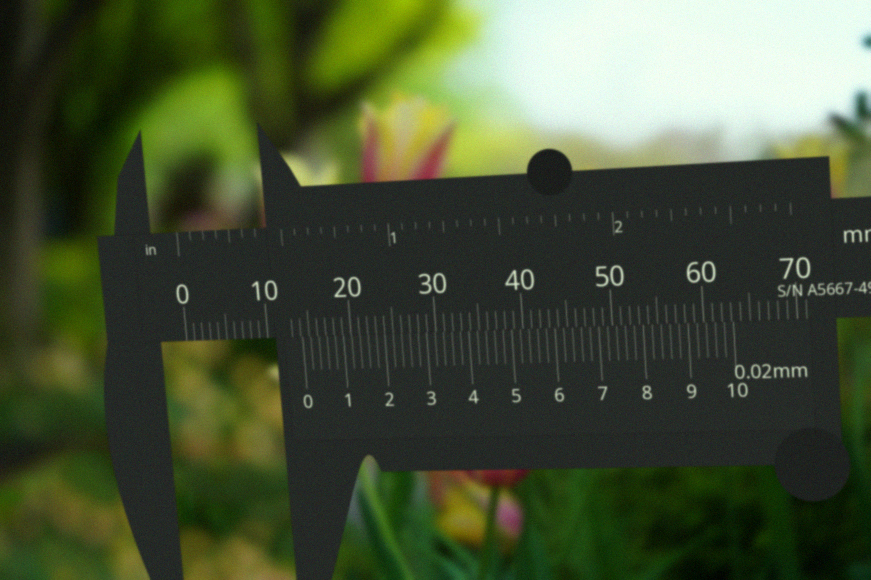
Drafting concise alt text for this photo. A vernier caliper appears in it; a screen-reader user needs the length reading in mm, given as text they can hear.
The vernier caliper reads 14.2 mm
